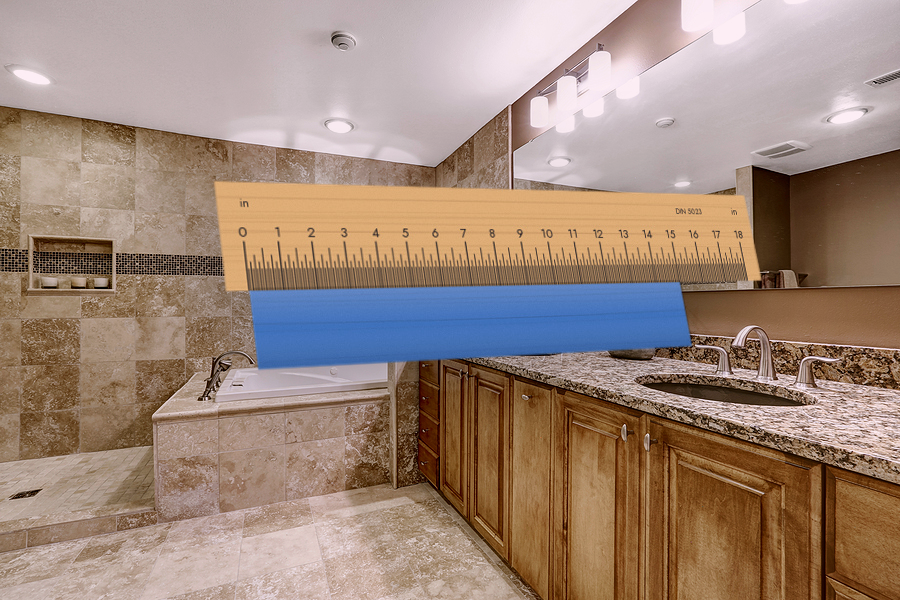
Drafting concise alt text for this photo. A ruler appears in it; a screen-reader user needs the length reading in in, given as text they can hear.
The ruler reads 15 in
